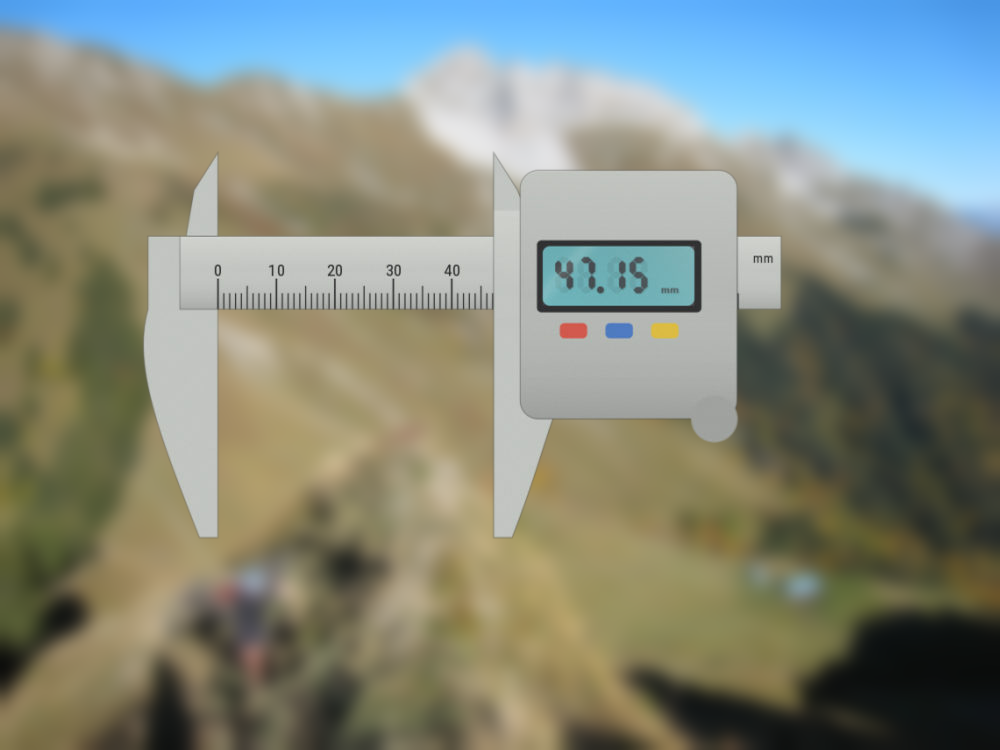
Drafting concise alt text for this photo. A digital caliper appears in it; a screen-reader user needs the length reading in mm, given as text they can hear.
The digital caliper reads 47.15 mm
